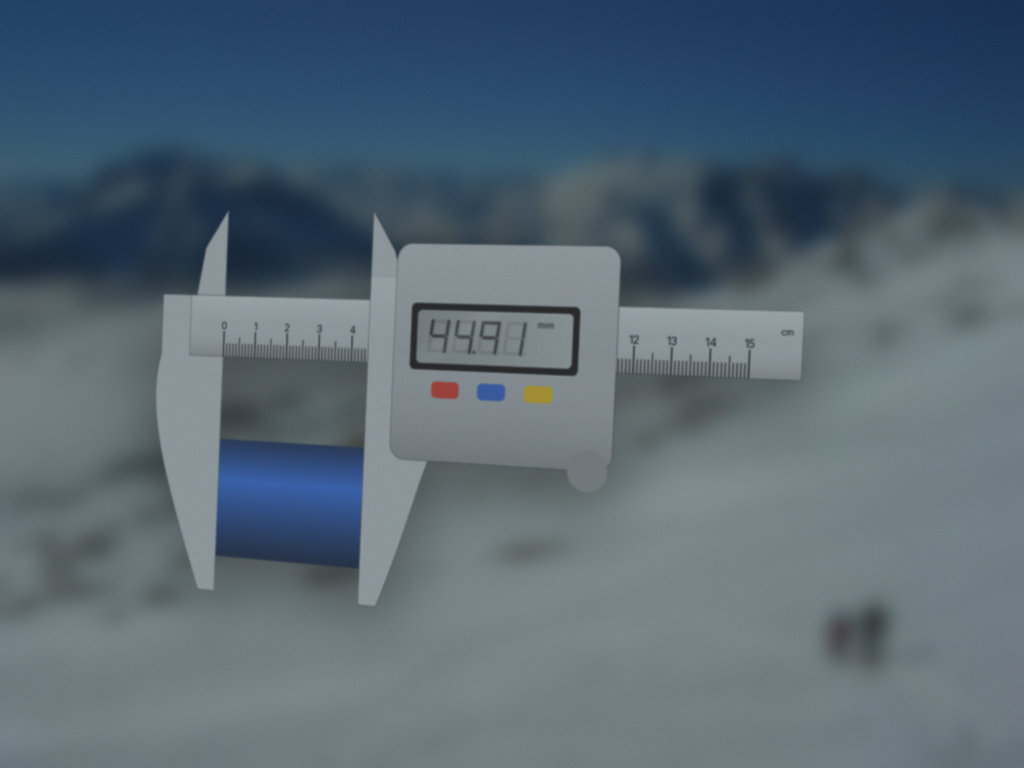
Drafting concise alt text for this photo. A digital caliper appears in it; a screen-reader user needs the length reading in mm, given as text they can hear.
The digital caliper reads 44.91 mm
